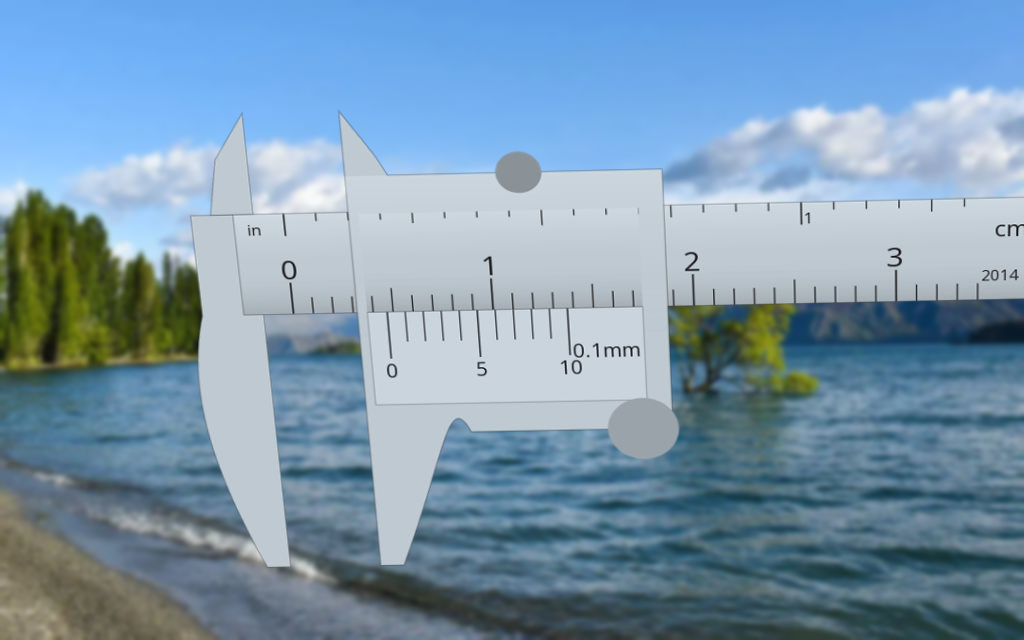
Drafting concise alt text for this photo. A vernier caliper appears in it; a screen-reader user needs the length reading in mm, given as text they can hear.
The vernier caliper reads 4.7 mm
